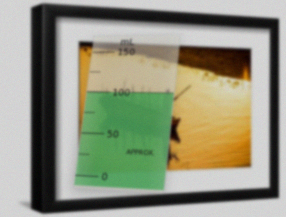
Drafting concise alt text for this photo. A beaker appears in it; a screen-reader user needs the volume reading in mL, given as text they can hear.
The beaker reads 100 mL
